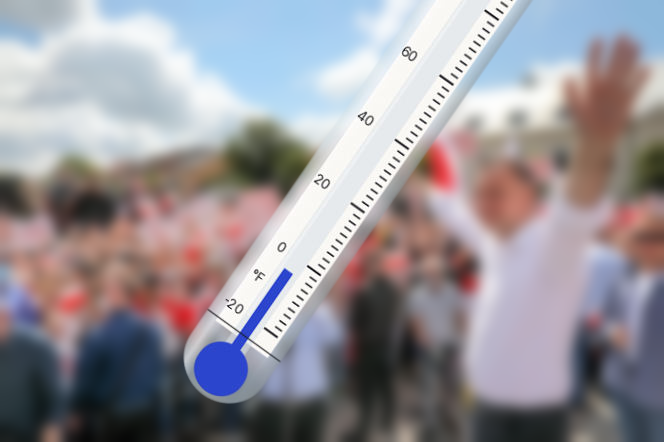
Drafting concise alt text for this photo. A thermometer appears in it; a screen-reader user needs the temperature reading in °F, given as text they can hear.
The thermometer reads -4 °F
